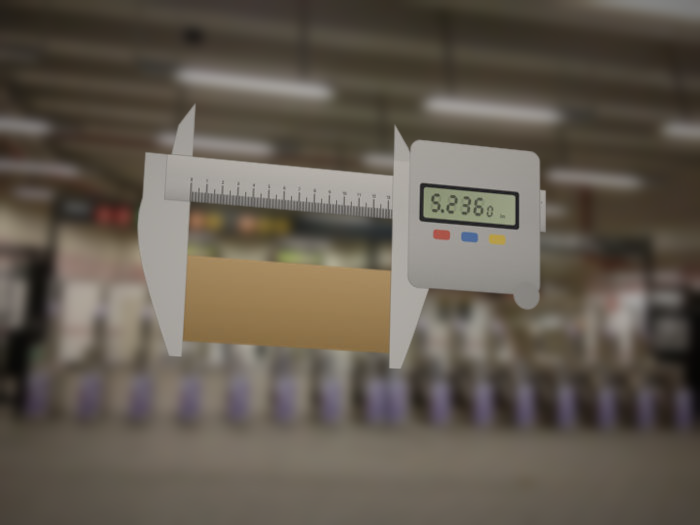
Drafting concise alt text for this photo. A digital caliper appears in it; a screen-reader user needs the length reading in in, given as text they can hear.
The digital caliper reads 5.2360 in
